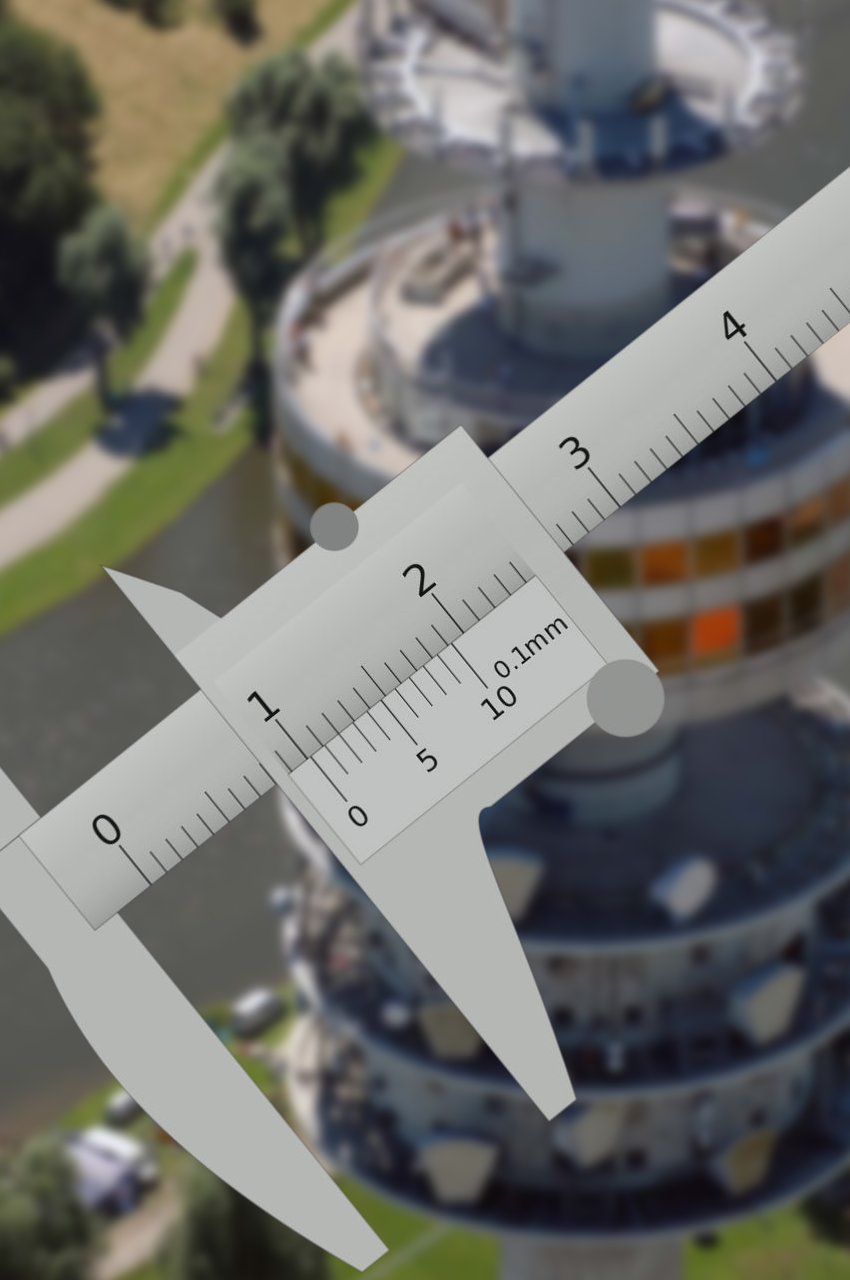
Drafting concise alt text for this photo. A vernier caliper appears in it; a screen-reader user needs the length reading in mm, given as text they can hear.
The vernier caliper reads 10.2 mm
